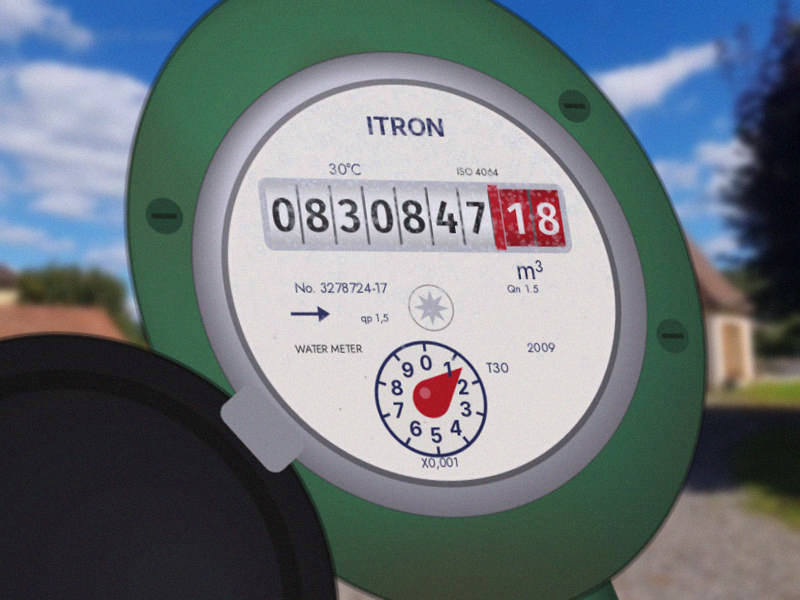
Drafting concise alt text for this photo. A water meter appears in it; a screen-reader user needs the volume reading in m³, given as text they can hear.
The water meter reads 830847.181 m³
